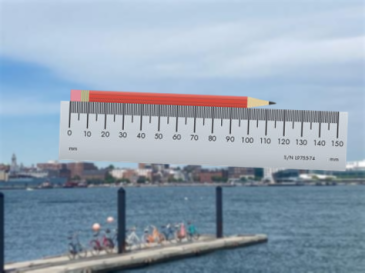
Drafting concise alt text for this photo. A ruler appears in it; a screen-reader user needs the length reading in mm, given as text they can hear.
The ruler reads 115 mm
